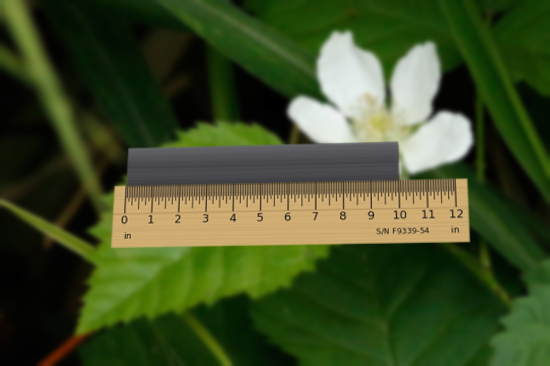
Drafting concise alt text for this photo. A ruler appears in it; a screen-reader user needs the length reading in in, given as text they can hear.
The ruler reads 10 in
